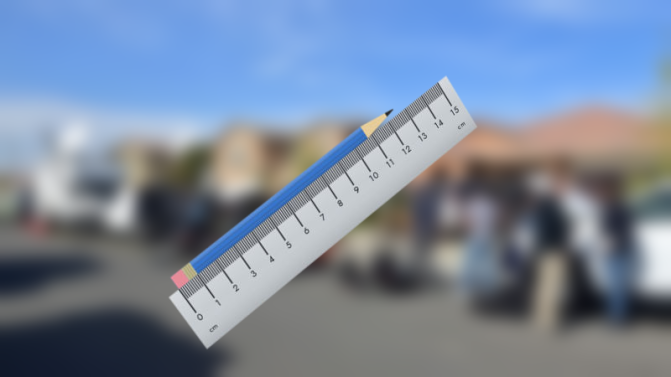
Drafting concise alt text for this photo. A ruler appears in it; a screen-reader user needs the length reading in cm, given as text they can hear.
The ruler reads 12.5 cm
